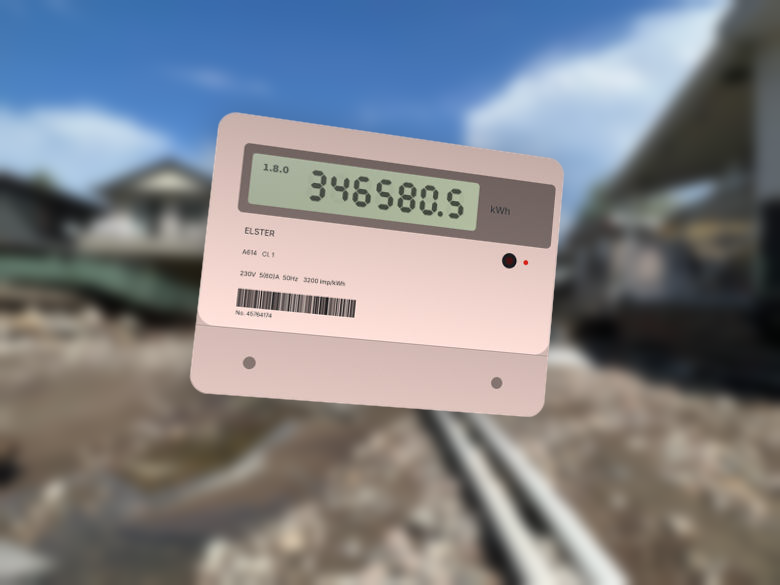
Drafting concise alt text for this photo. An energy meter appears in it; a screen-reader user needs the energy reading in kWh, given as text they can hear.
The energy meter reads 346580.5 kWh
